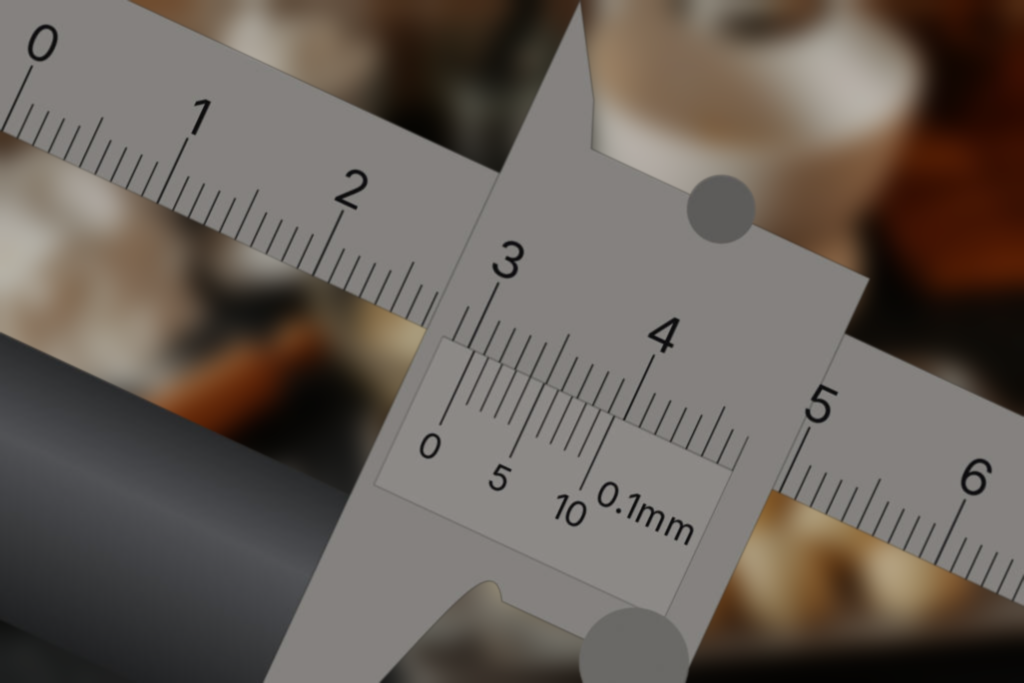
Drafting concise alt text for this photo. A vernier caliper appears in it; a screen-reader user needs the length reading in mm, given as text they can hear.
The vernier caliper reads 30.4 mm
